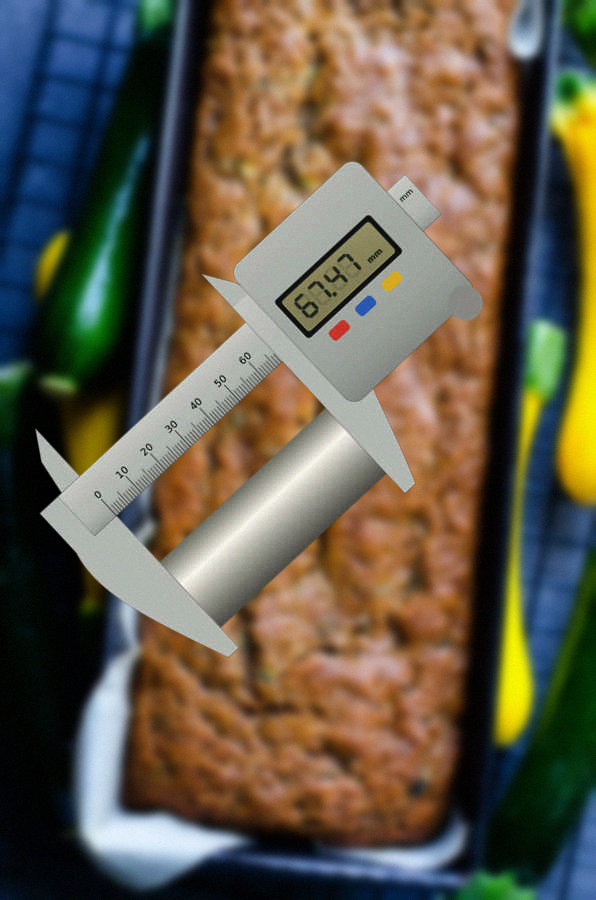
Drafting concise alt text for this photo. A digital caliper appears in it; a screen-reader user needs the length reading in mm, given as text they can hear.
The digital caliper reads 67.47 mm
